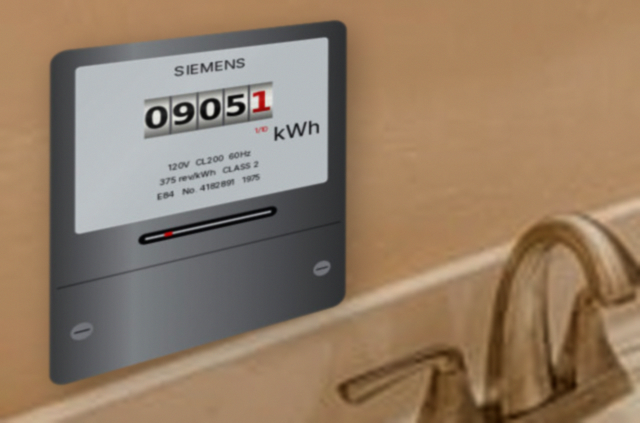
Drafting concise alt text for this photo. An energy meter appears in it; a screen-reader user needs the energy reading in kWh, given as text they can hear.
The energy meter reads 905.1 kWh
